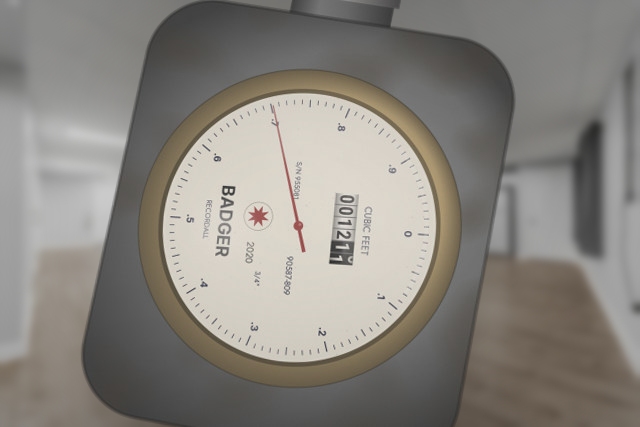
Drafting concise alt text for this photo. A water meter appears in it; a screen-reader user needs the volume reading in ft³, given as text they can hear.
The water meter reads 1210.70 ft³
